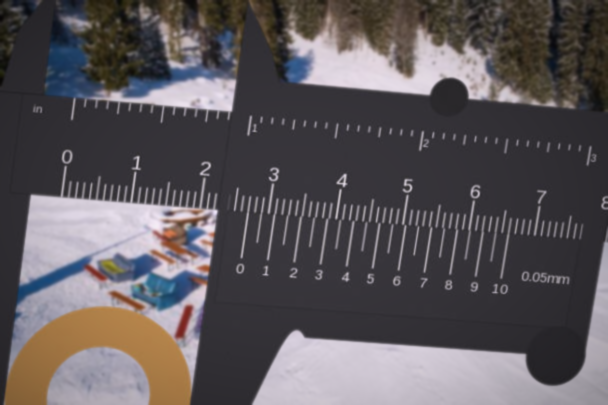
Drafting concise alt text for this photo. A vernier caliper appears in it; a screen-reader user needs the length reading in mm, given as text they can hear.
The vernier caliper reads 27.0 mm
